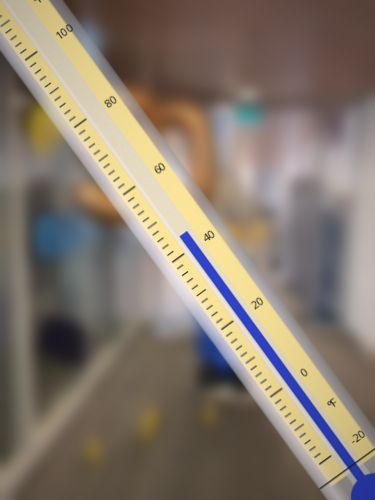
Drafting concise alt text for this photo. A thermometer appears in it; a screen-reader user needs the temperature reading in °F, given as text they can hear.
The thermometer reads 44 °F
